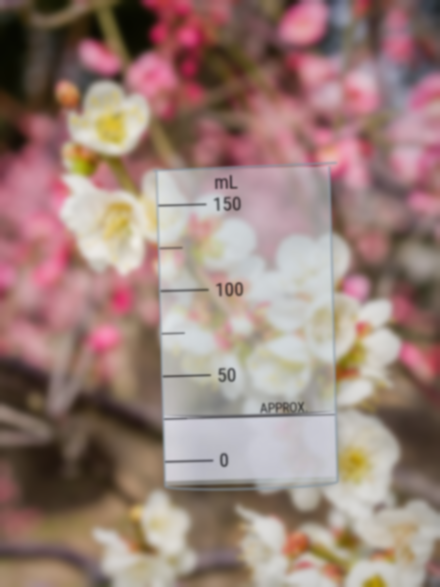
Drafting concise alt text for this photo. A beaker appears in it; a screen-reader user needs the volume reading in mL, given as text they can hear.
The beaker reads 25 mL
